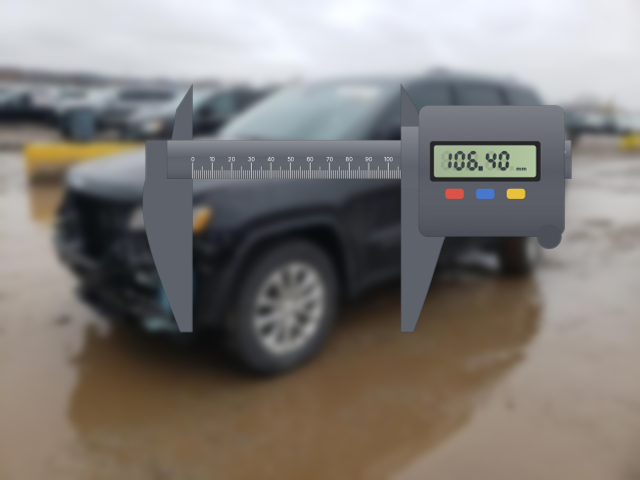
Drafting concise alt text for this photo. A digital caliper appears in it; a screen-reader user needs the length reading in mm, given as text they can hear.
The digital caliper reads 106.40 mm
